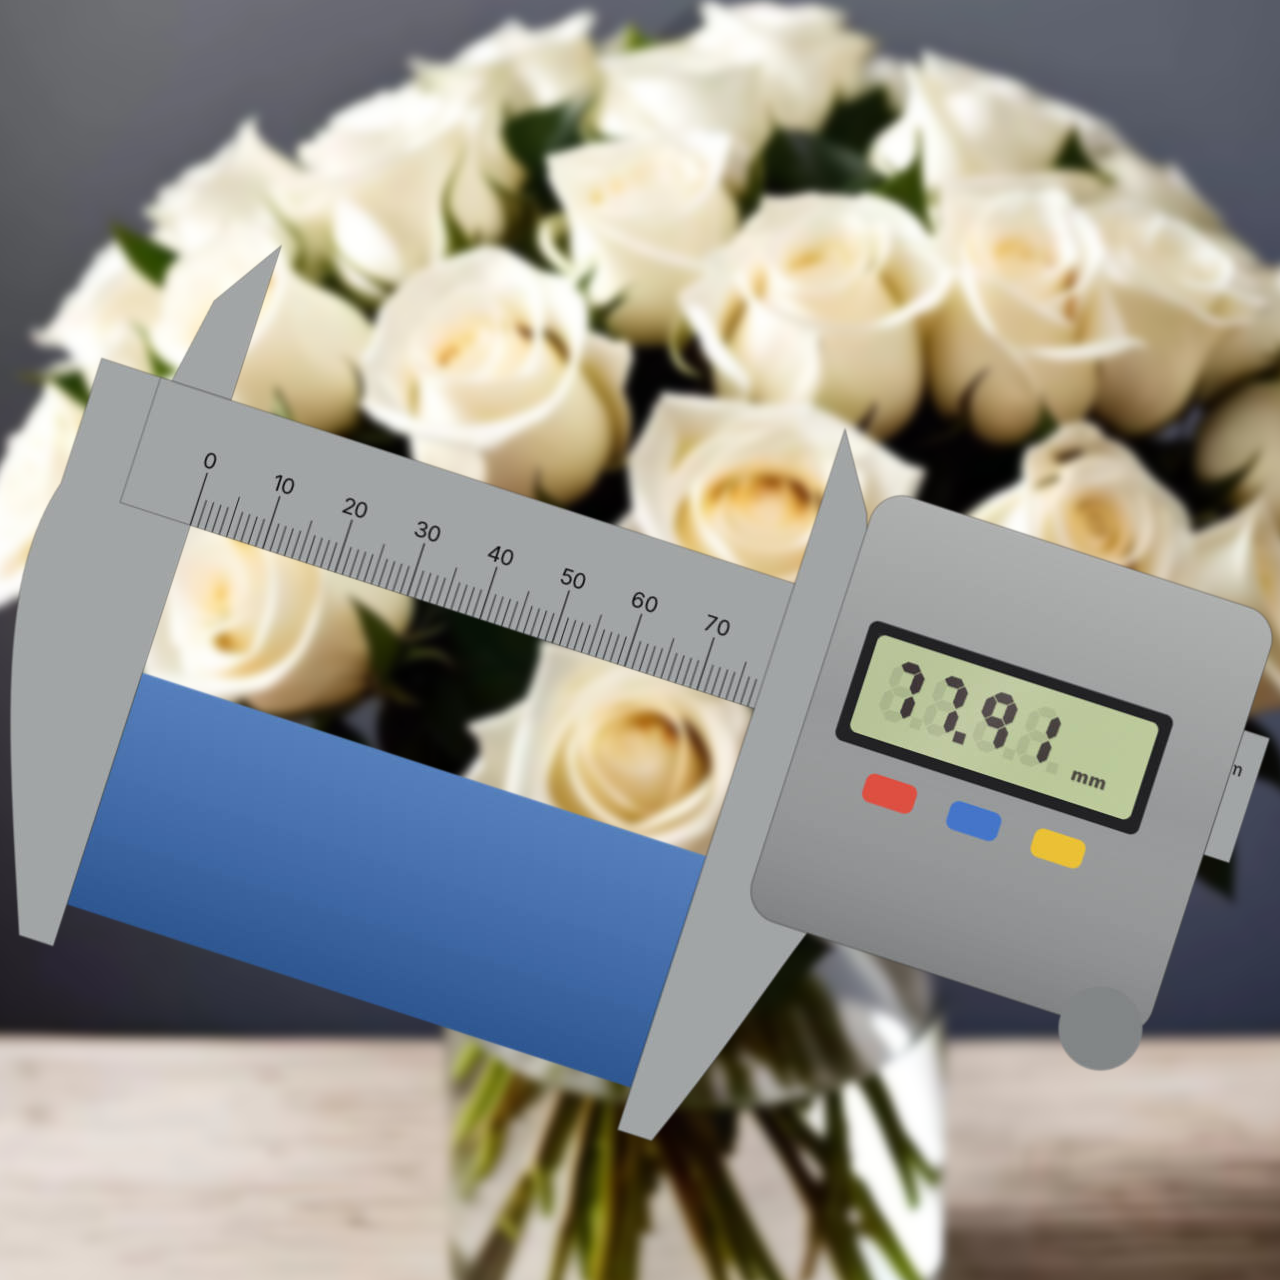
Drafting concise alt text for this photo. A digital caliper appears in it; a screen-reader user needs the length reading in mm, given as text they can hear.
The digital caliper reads 77.91 mm
